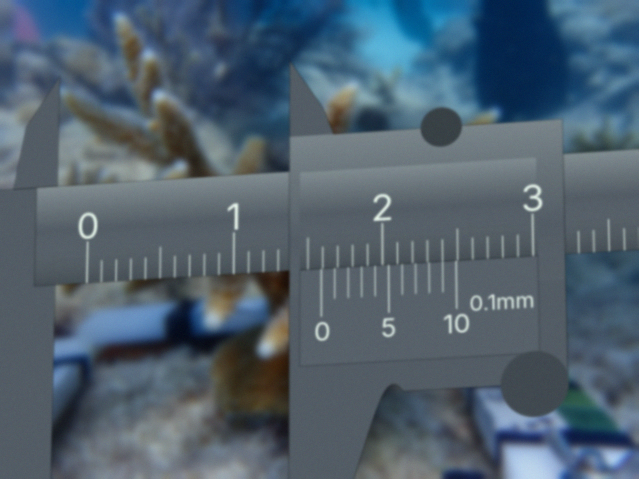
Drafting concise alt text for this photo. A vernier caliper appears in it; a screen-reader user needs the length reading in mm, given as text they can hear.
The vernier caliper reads 15.9 mm
